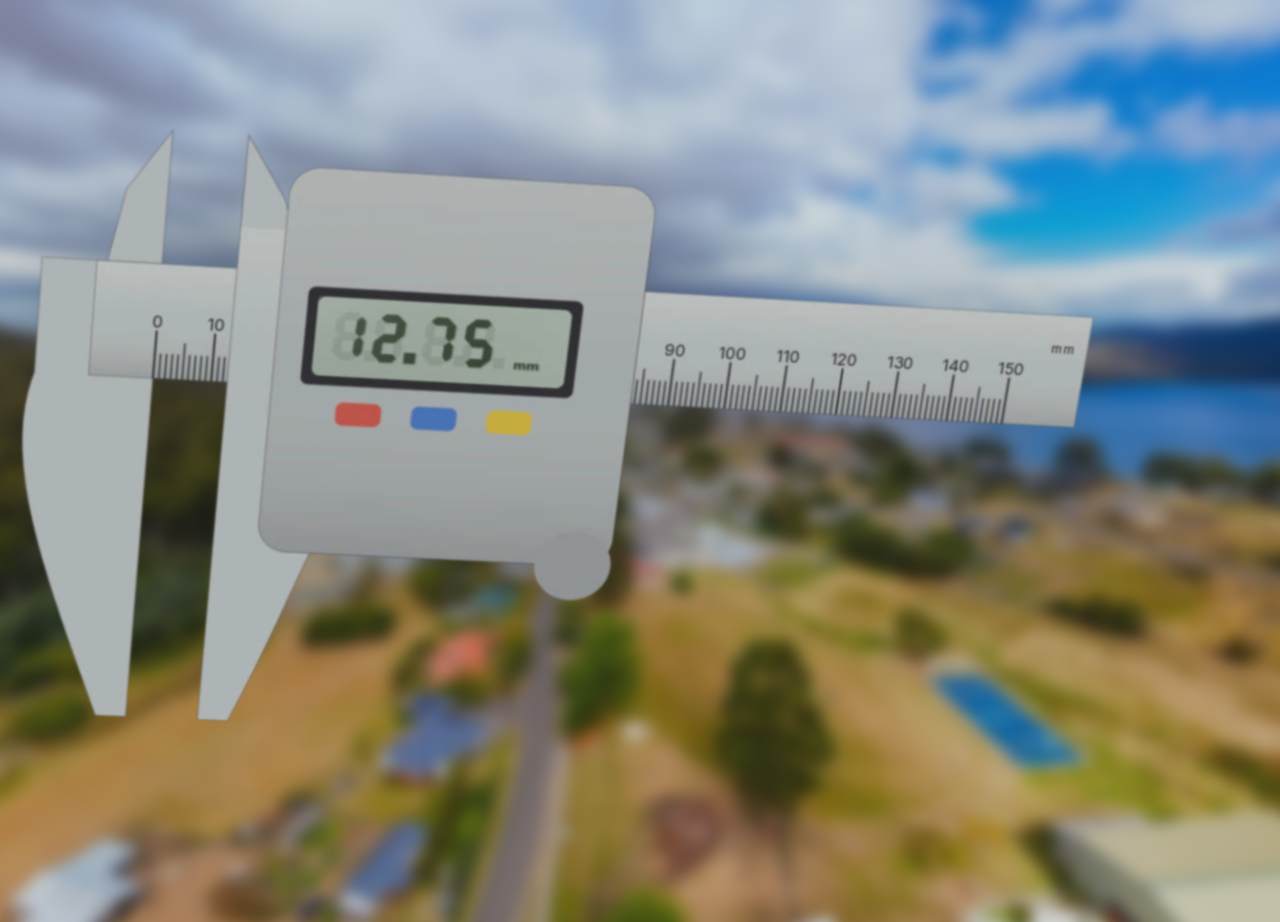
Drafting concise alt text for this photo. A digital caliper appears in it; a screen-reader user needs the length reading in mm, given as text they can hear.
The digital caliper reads 12.75 mm
